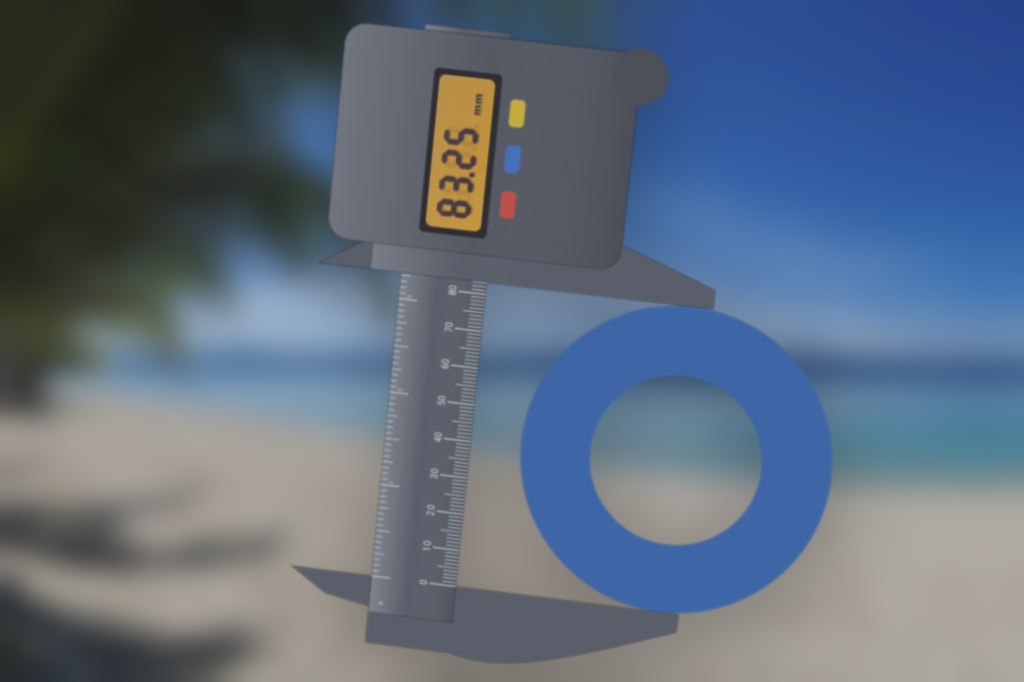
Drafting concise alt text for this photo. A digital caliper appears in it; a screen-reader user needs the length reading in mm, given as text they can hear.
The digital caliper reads 83.25 mm
